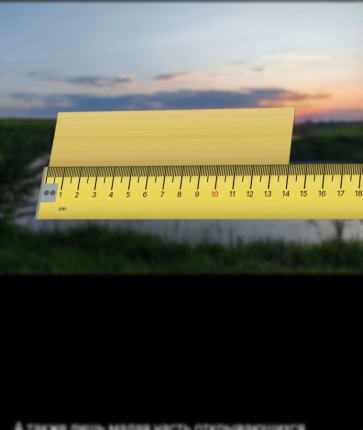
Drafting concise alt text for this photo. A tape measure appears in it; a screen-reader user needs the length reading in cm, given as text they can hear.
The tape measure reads 14 cm
